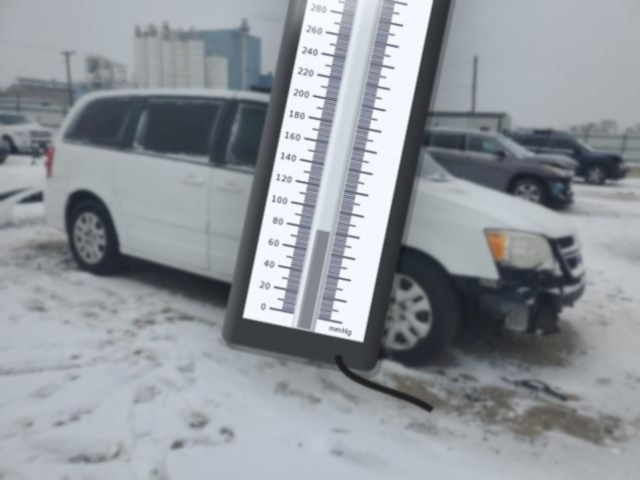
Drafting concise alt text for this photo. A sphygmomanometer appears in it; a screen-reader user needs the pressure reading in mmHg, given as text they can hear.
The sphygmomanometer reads 80 mmHg
